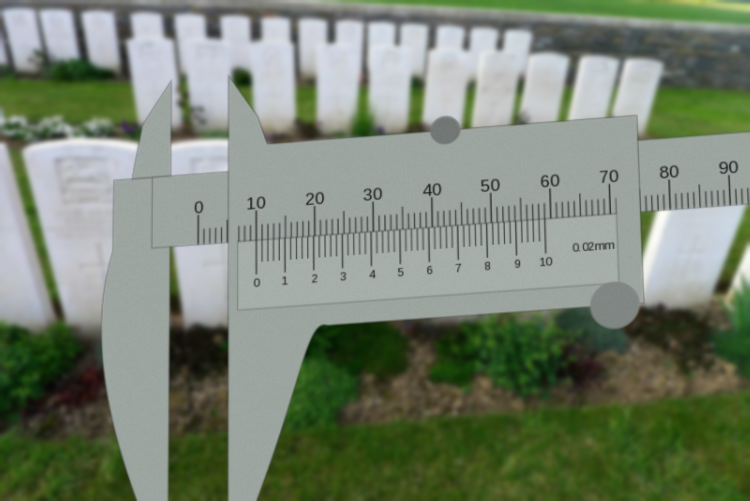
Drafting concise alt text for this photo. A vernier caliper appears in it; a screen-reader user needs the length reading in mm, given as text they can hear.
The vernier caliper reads 10.0 mm
